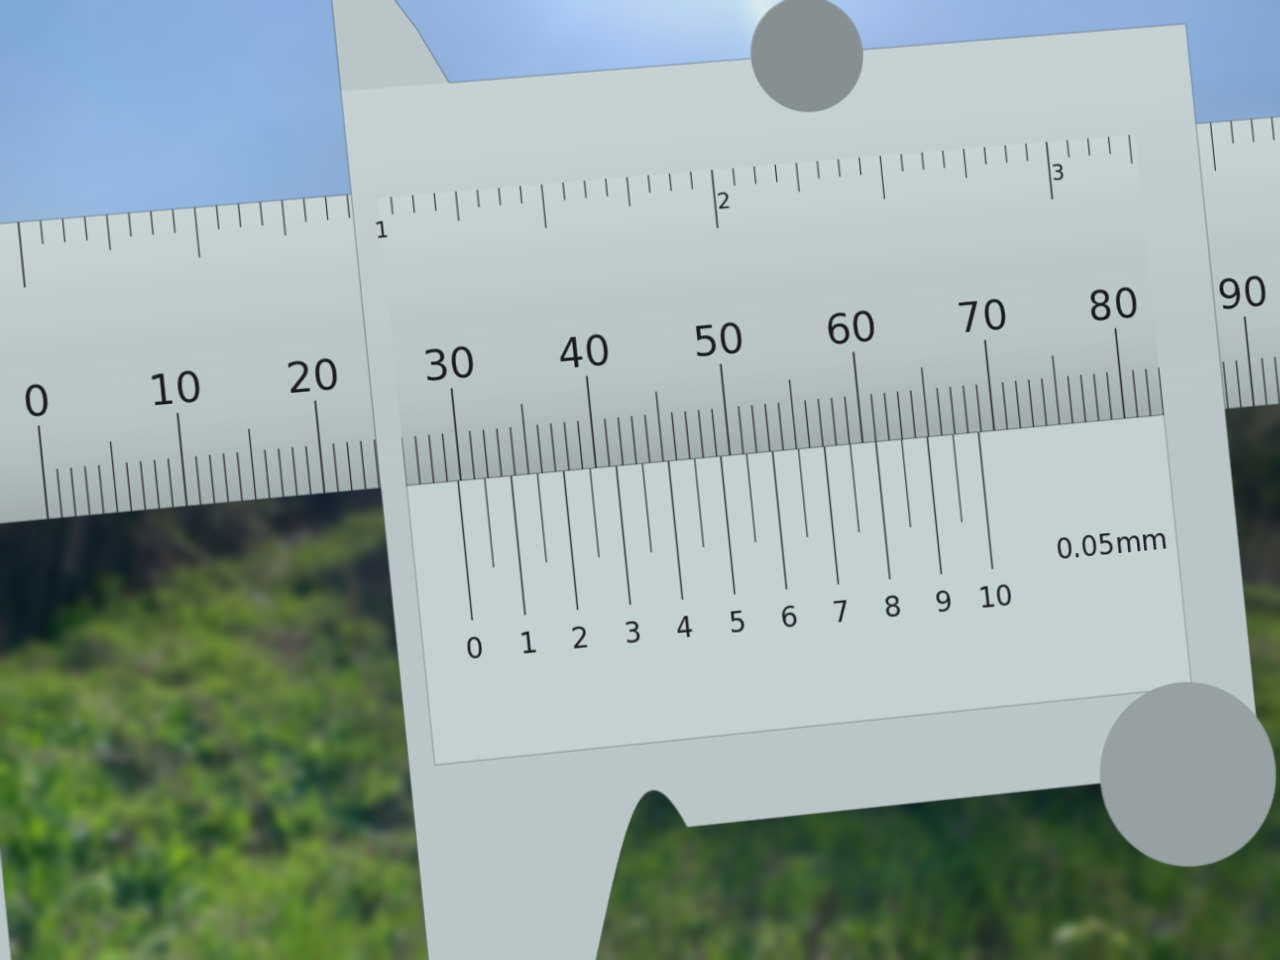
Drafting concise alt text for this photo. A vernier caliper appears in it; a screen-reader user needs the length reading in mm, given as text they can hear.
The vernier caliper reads 29.8 mm
